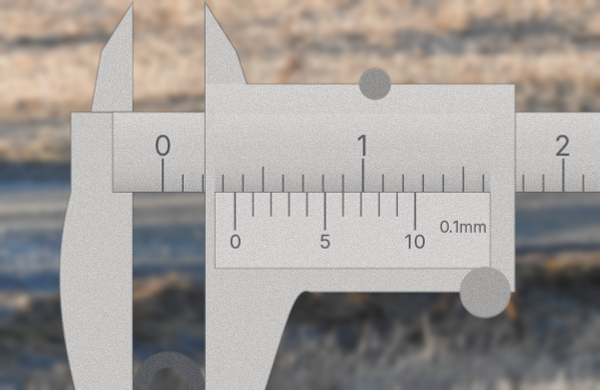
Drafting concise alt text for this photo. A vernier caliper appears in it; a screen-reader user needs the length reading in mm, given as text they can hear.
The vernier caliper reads 3.6 mm
